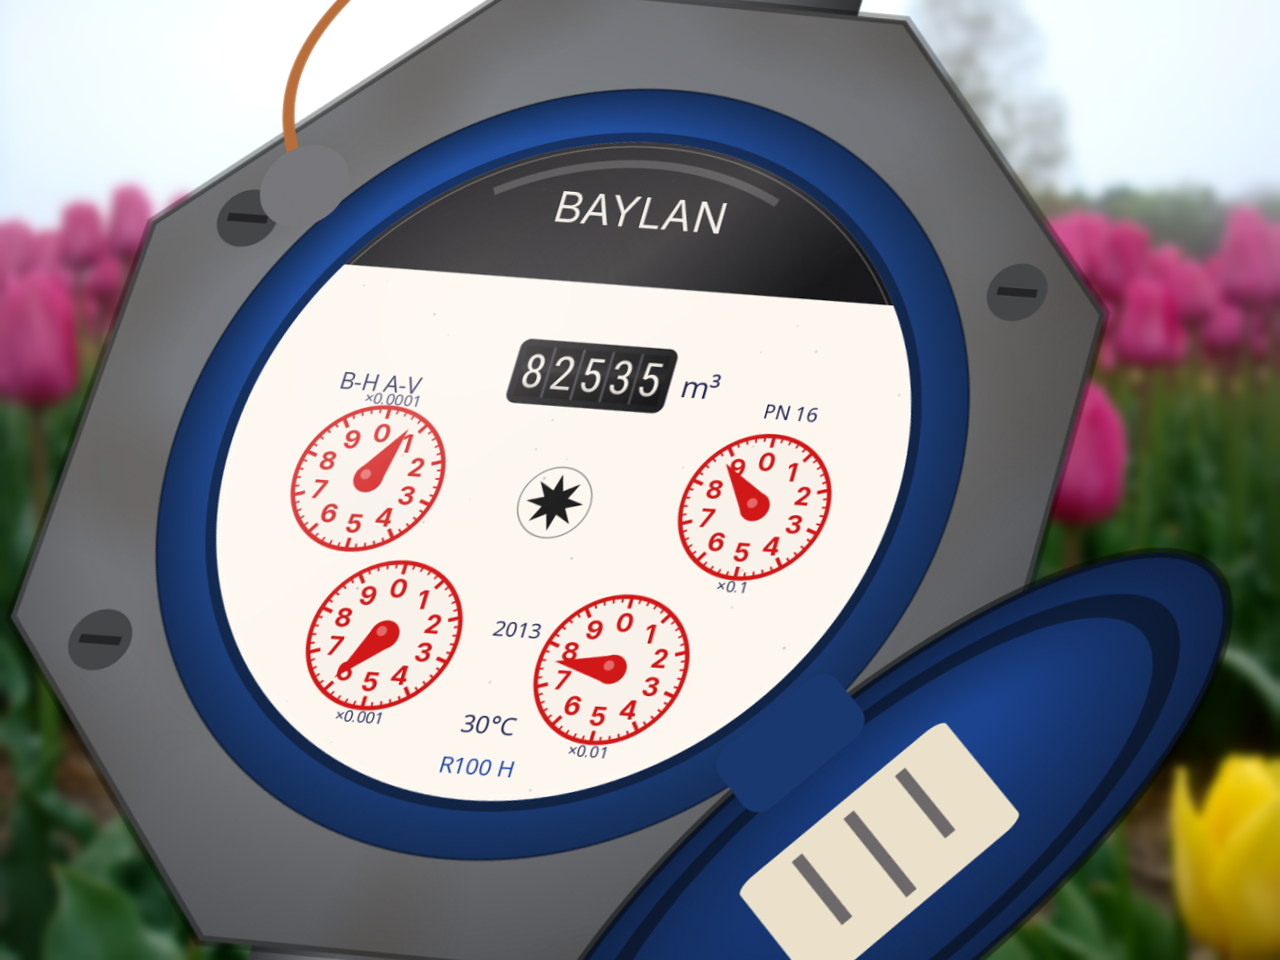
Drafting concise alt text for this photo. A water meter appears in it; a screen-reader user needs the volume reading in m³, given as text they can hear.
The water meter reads 82535.8760 m³
